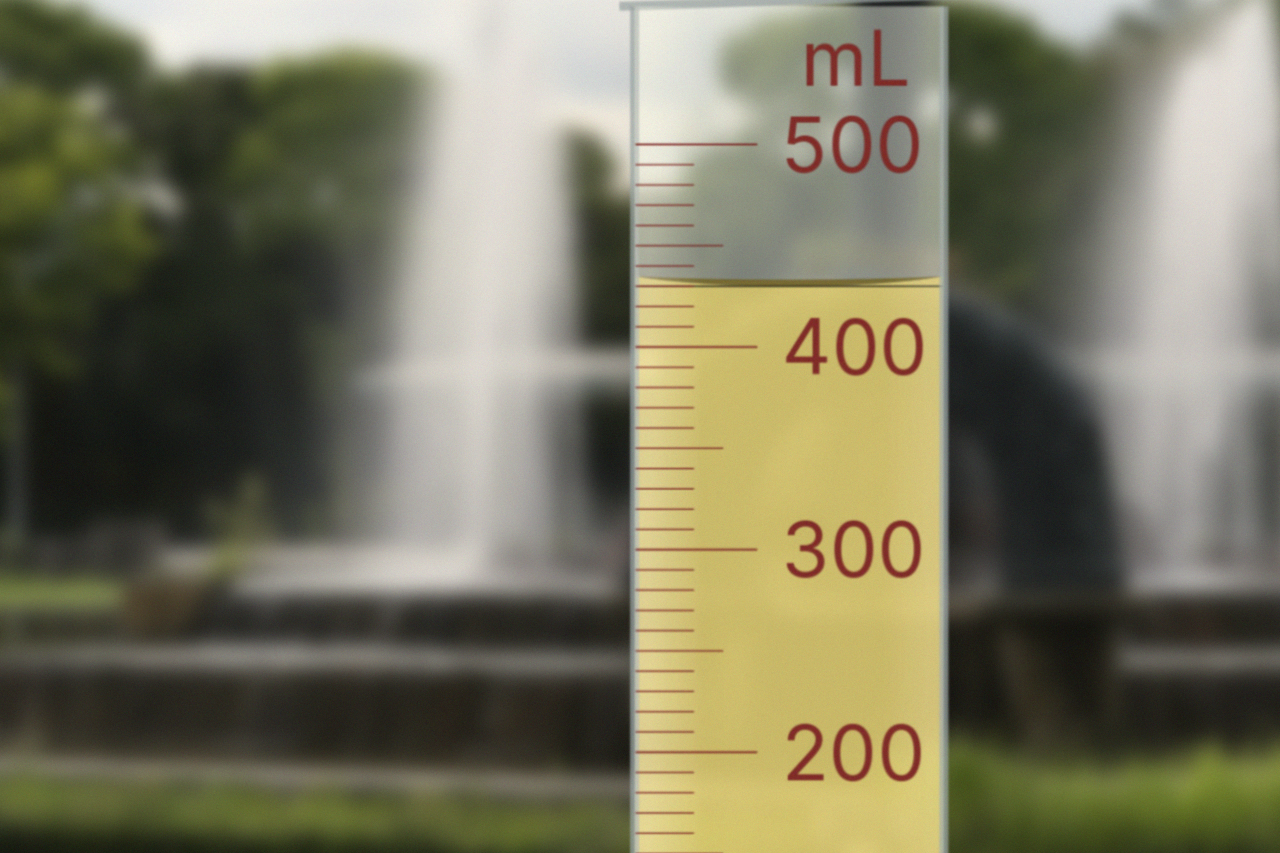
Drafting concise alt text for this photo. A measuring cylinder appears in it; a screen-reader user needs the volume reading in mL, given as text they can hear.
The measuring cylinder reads 430 mL
